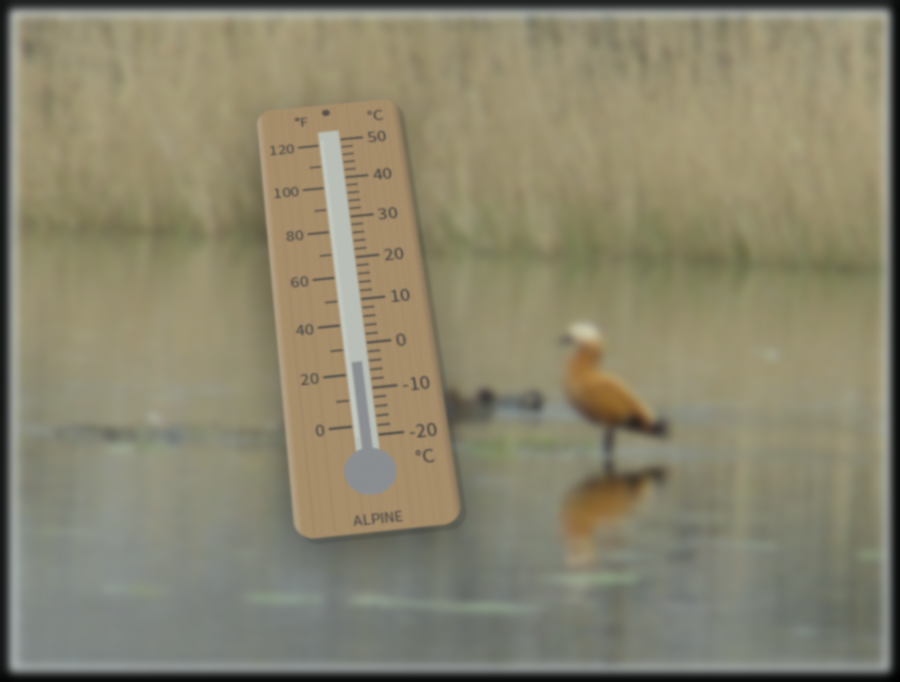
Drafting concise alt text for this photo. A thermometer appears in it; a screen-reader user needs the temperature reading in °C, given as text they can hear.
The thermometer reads -4 °C
